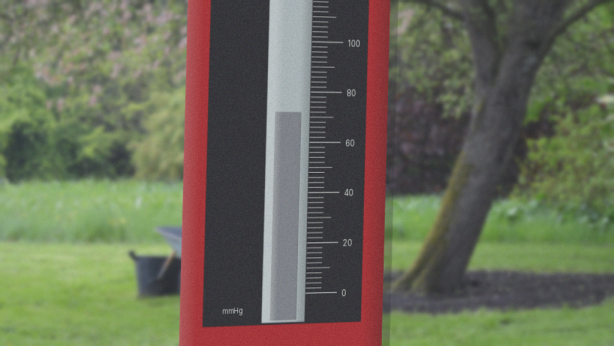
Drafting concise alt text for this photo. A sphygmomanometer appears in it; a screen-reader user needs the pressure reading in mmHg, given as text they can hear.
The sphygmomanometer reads 72 mmHg
